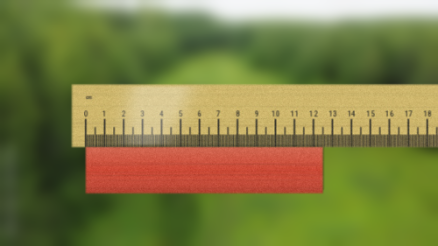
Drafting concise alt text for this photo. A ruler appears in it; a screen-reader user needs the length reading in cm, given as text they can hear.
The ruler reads 12.5 cm
